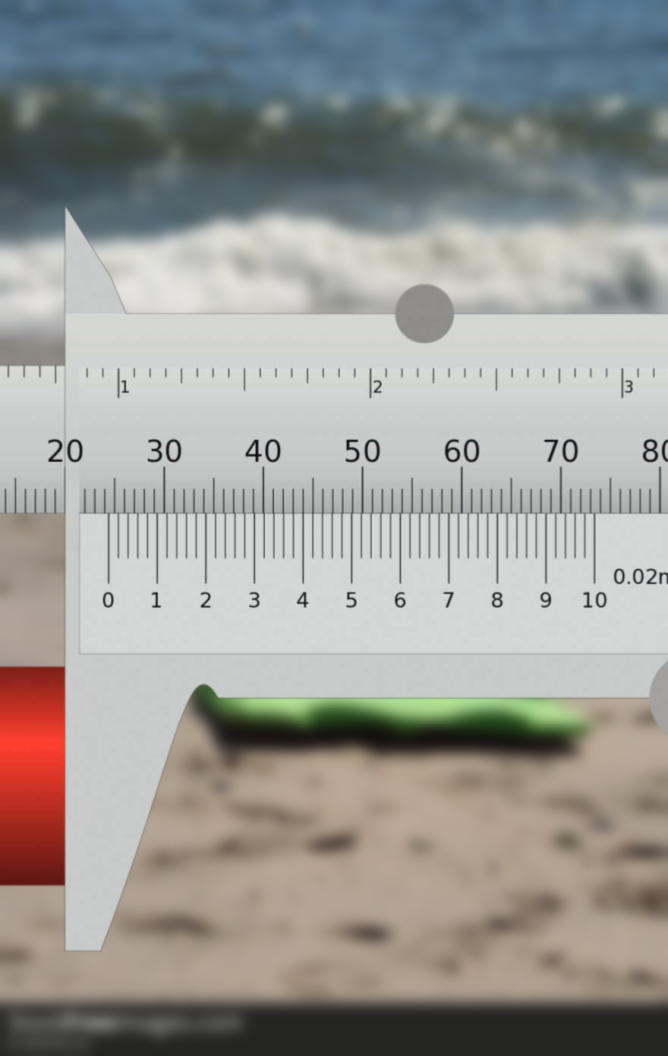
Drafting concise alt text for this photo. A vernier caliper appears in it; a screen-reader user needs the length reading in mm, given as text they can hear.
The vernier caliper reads 24.4 mm
